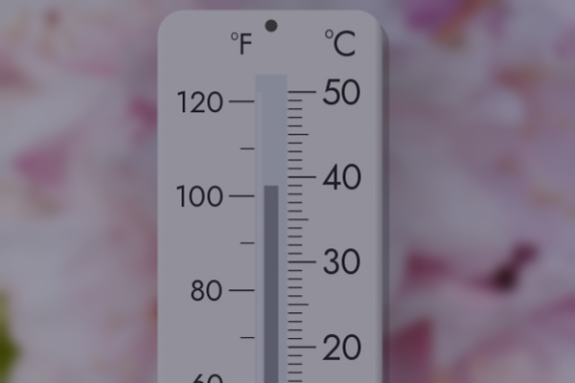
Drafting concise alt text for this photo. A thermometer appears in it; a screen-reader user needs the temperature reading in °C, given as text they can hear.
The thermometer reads 39 °C
